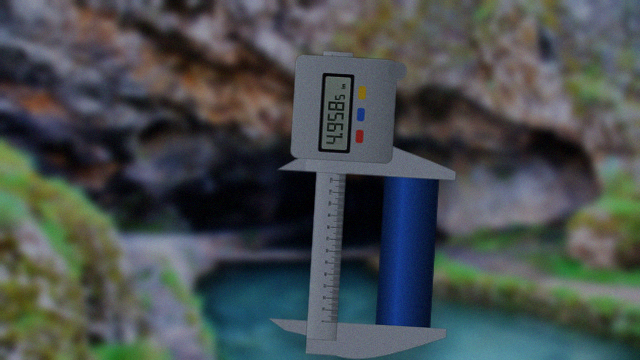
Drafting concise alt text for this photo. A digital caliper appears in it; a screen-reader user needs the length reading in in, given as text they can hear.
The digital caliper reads 4.9585 in
